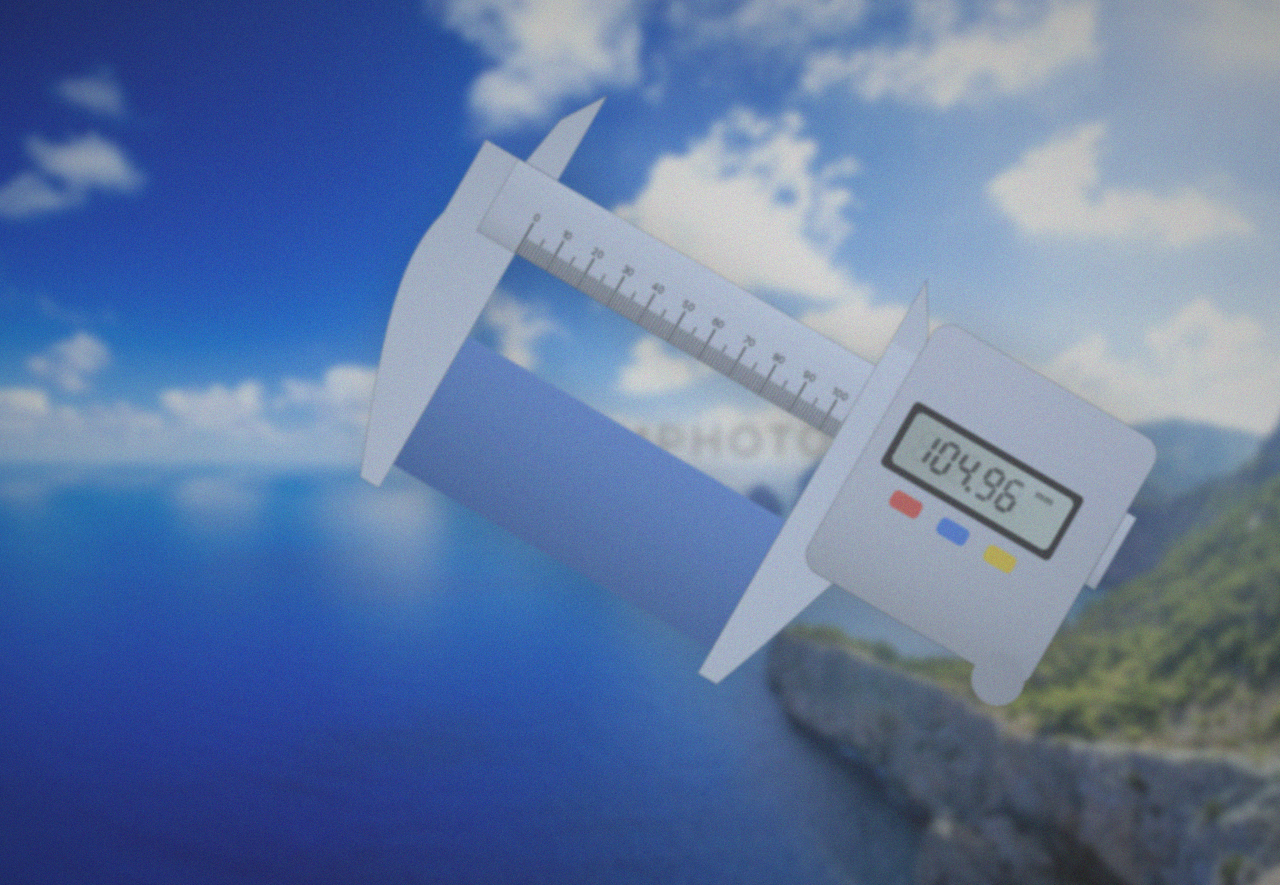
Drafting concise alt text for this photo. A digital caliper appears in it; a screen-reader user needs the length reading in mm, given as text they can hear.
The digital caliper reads 104.96 mm
